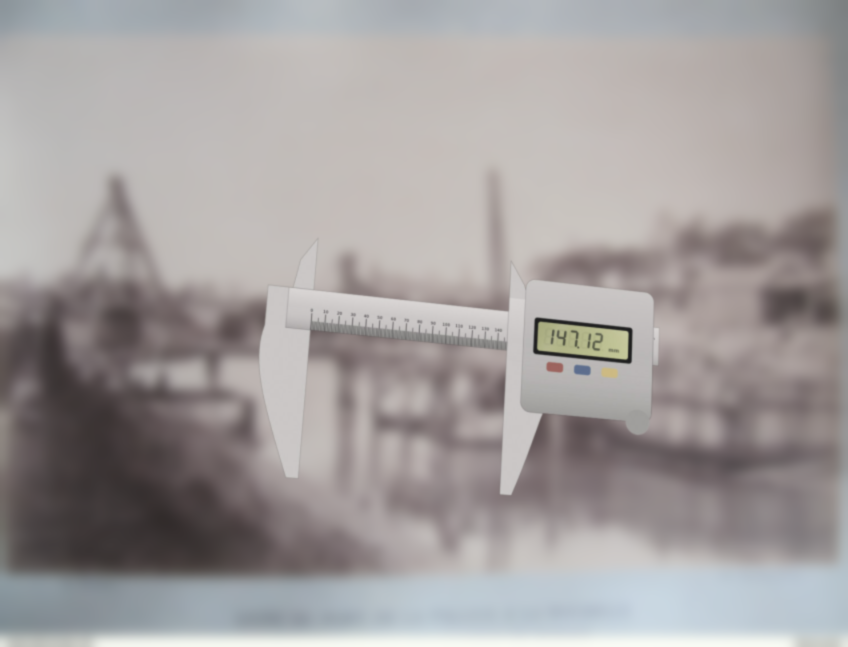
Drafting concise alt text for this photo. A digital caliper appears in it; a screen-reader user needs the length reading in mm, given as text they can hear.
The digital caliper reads 147.12 mm
